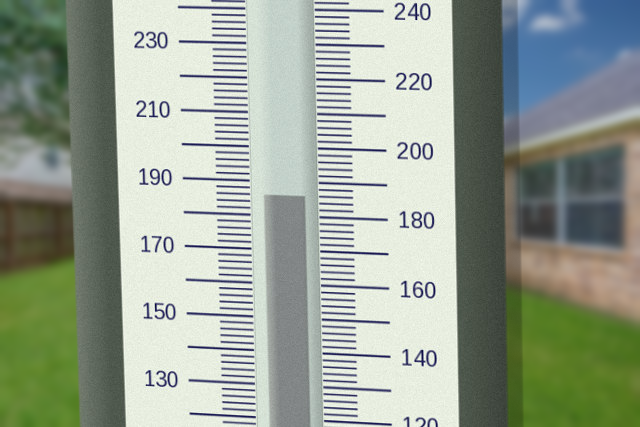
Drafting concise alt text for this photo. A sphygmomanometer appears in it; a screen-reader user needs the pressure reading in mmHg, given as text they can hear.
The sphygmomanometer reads 186 mmHg
